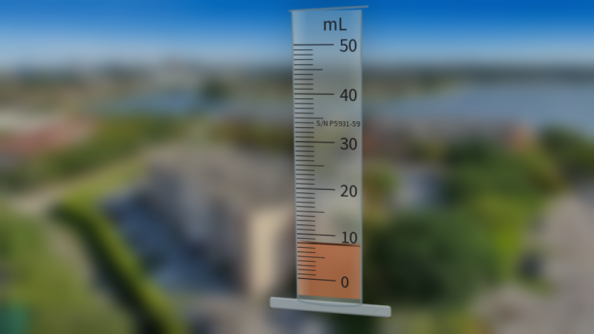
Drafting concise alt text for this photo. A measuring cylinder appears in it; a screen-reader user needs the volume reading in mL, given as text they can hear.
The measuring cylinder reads 8 mL
